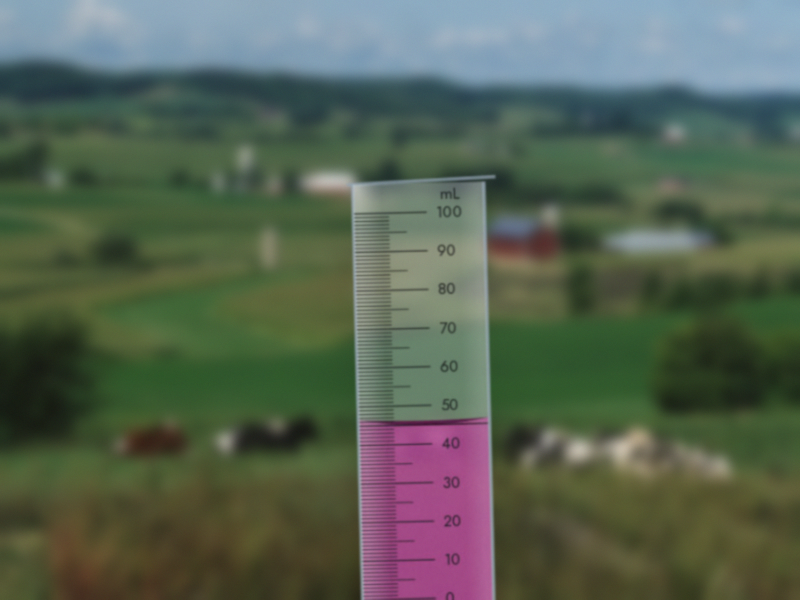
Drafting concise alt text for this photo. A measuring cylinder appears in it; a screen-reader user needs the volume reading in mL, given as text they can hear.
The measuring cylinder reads 45 mL
